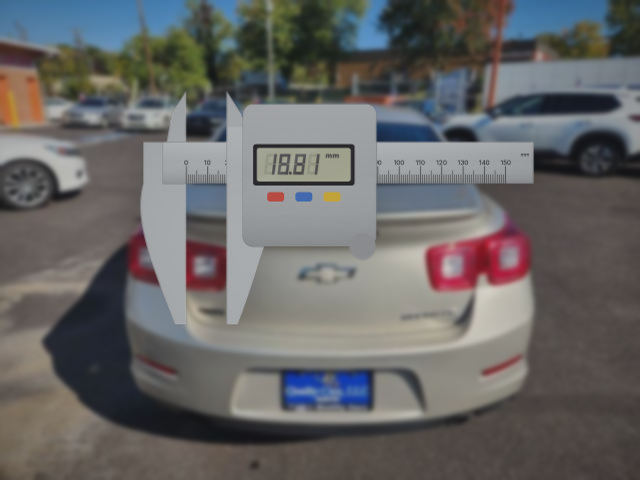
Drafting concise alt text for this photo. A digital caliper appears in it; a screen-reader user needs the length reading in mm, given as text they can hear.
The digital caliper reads 18.81 mm
